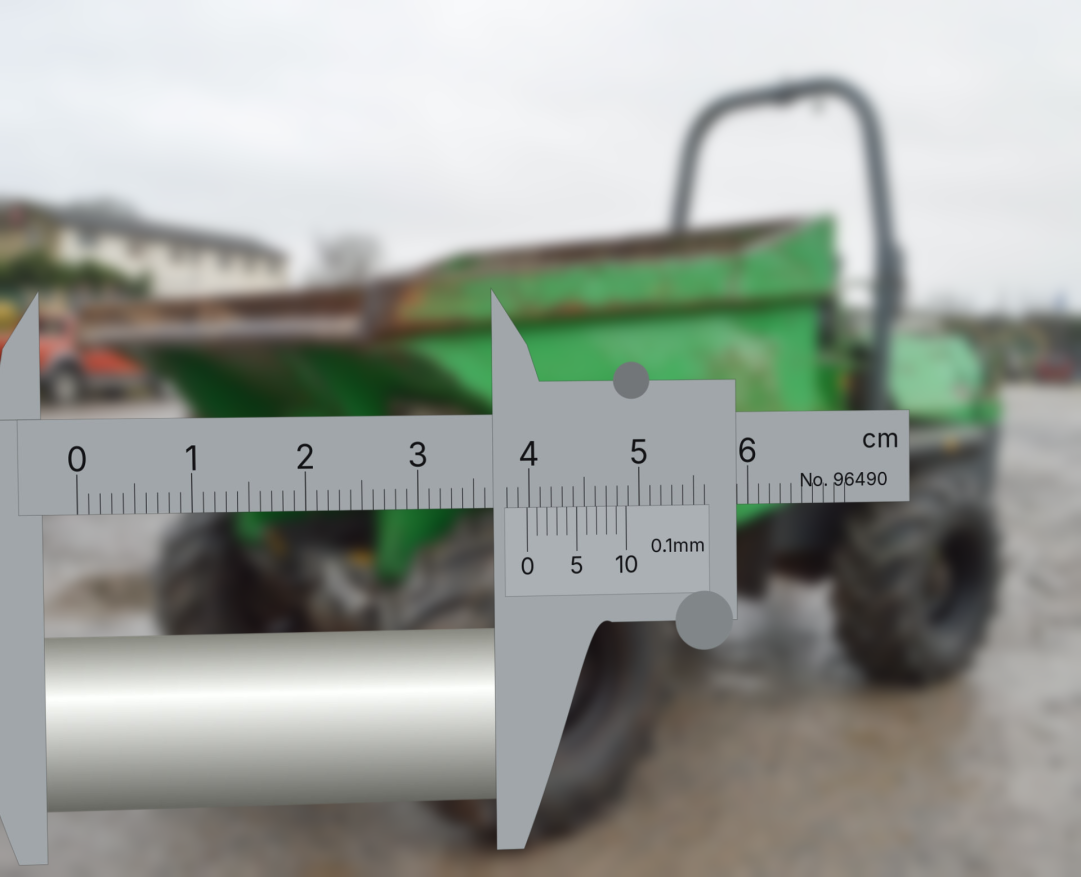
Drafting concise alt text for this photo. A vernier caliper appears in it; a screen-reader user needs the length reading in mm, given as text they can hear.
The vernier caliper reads 39.8 mm
